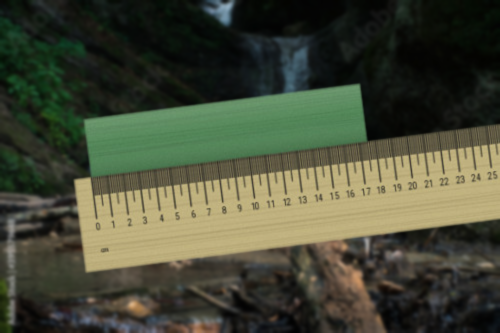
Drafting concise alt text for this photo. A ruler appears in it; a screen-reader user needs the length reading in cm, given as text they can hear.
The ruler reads 17.5 cm
